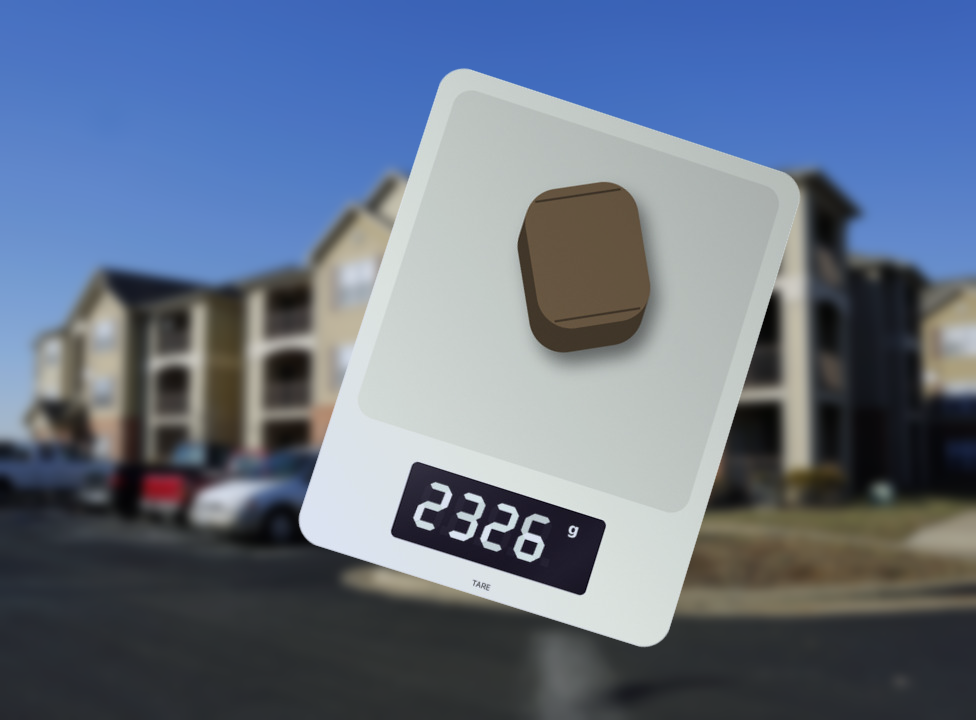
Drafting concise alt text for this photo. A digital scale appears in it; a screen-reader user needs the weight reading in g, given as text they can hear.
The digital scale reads 2326 g
